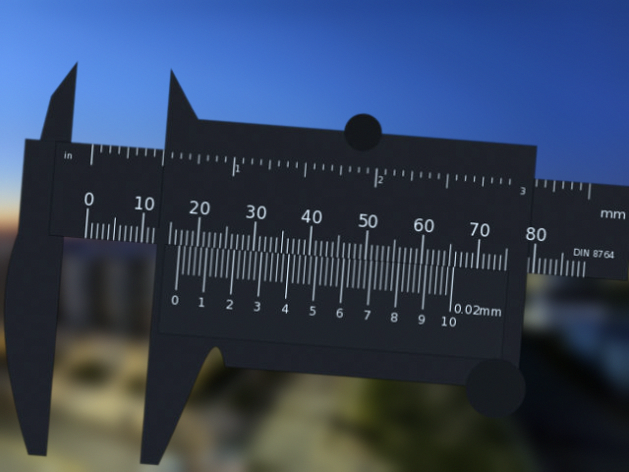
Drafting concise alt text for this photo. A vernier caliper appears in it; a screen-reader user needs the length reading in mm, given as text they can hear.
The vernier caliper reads 16.8 mm
